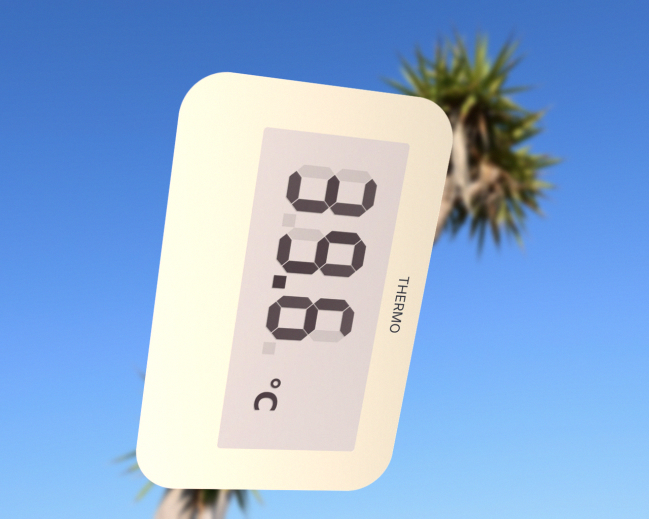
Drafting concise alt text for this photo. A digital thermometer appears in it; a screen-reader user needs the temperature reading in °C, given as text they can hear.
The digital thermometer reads 39.6 °C
